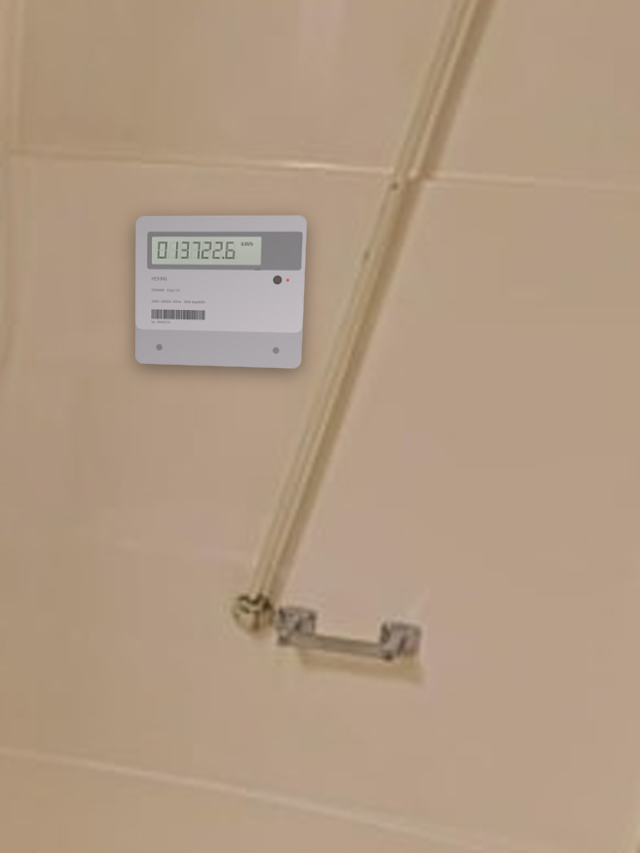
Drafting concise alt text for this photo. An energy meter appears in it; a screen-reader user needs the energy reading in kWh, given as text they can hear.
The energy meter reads 13722.6 kWh
